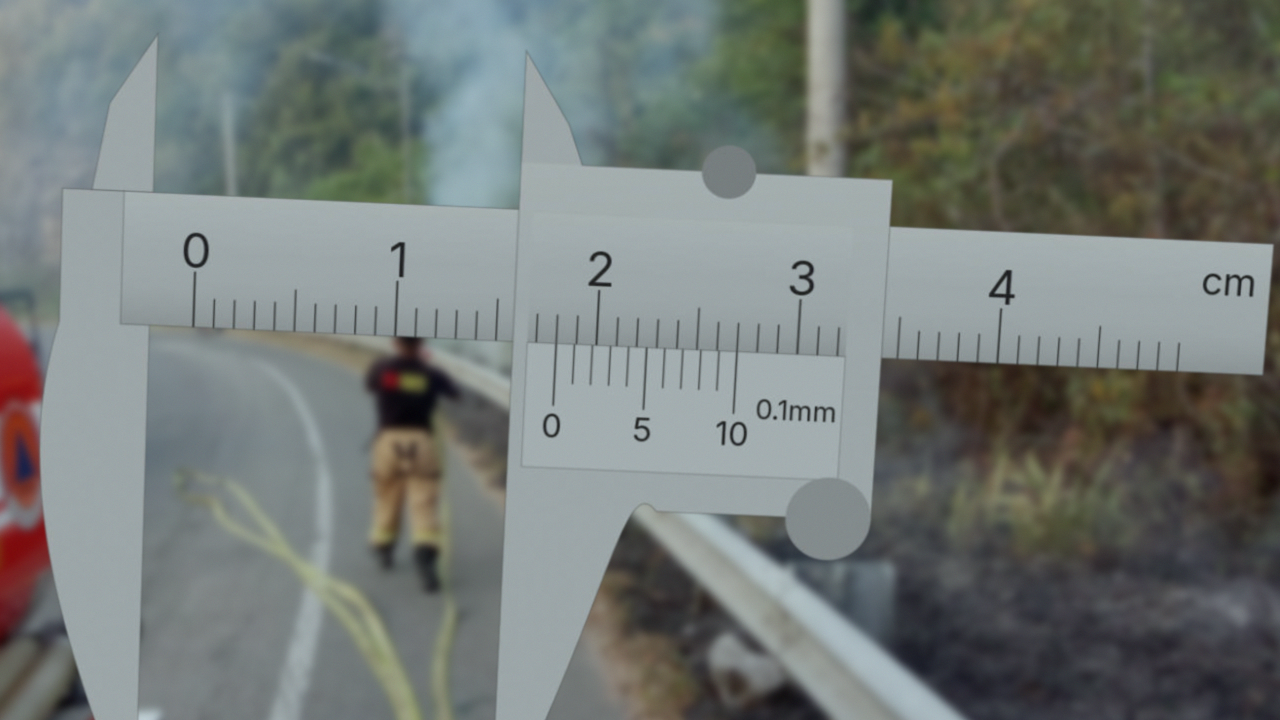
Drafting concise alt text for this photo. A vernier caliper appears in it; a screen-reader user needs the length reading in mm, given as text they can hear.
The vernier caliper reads 18.0 mm
